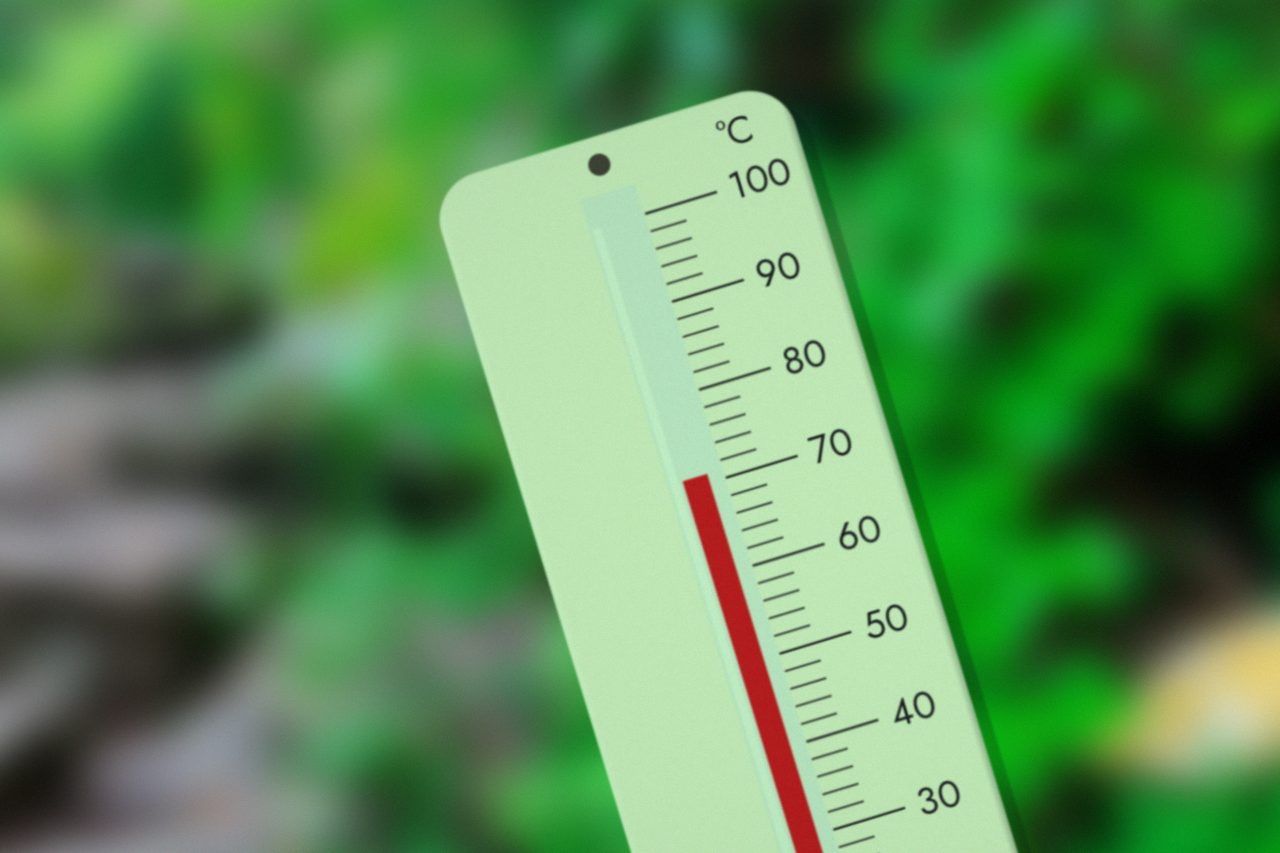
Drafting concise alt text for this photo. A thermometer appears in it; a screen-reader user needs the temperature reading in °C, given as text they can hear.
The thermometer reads 71 °C
